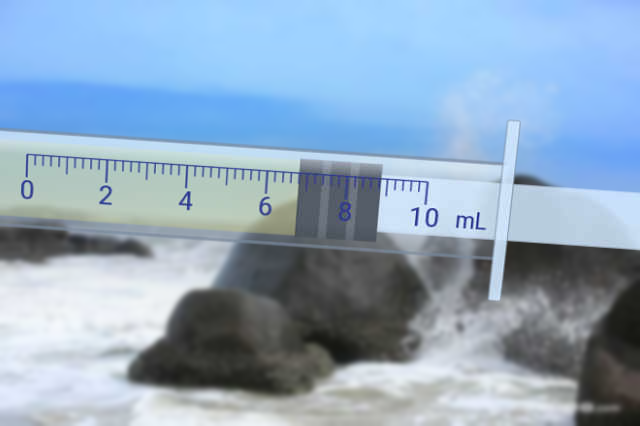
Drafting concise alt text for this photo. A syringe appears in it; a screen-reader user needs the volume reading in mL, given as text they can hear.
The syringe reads 6.8 mL
